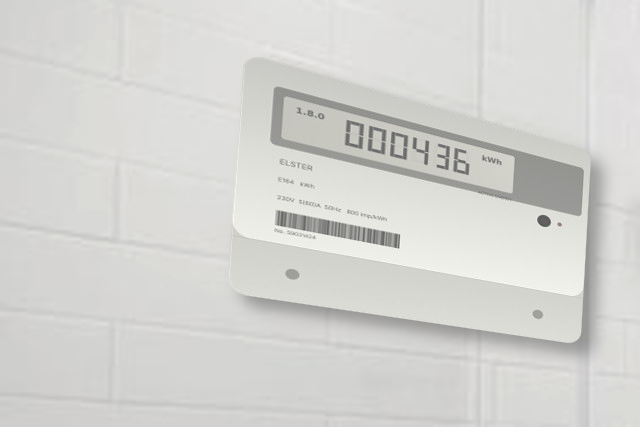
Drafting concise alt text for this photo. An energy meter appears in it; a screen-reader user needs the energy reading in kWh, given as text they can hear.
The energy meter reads 436 kWh
